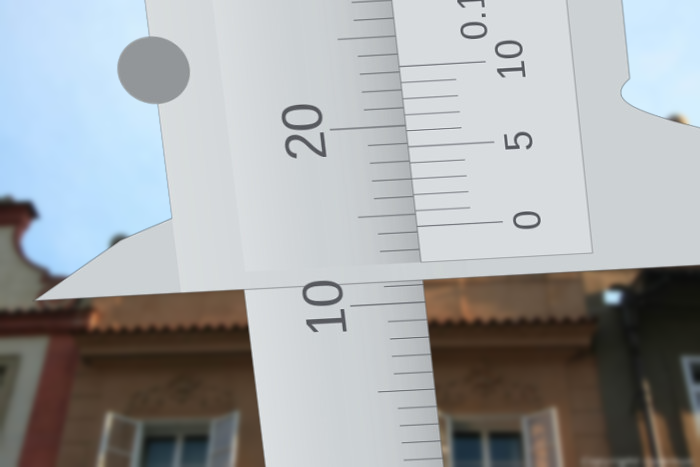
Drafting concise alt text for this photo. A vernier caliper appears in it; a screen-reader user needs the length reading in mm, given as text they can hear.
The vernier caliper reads 14.3 mm
